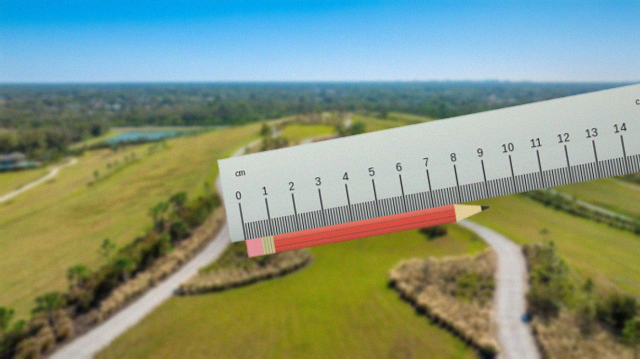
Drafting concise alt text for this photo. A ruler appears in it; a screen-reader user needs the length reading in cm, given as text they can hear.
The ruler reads 9 cm
